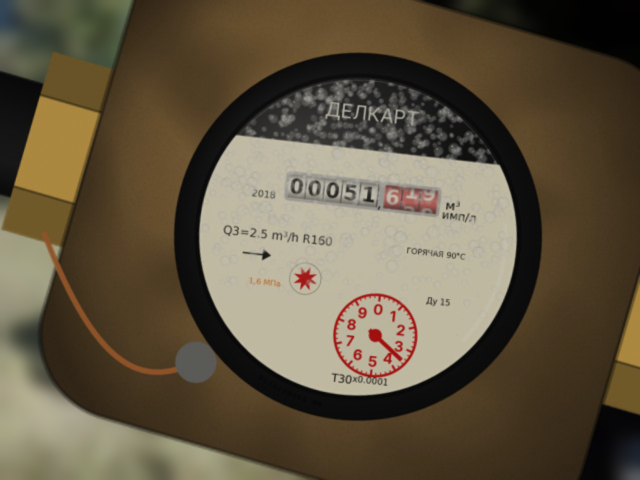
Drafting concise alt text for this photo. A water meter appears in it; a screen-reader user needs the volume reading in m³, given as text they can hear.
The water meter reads 51.6193 m³
